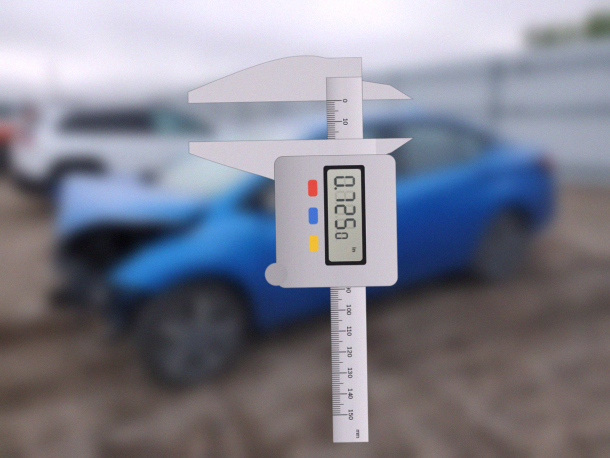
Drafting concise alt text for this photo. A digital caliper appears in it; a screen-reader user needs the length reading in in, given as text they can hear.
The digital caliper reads 0.7250 in
